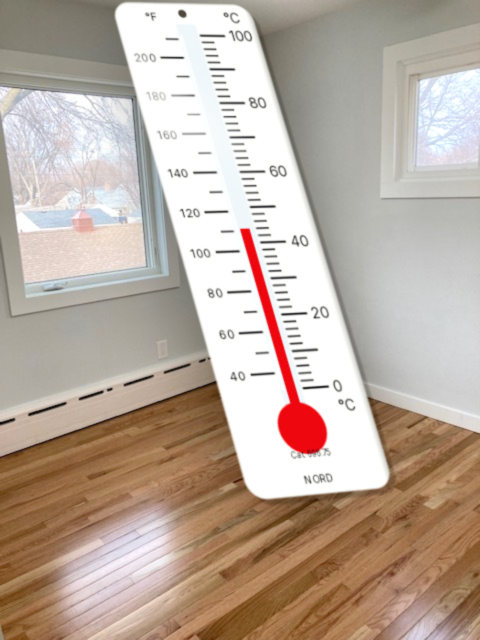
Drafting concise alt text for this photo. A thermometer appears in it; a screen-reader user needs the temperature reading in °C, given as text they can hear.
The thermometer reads 44 °C
